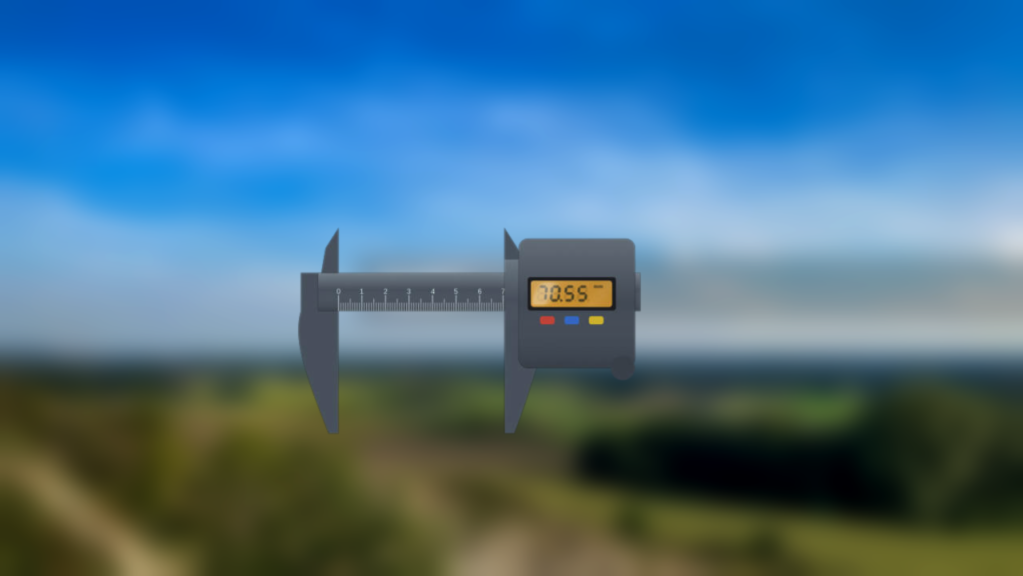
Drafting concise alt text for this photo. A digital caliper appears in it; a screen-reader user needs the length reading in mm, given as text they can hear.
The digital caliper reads 70.55 mm
